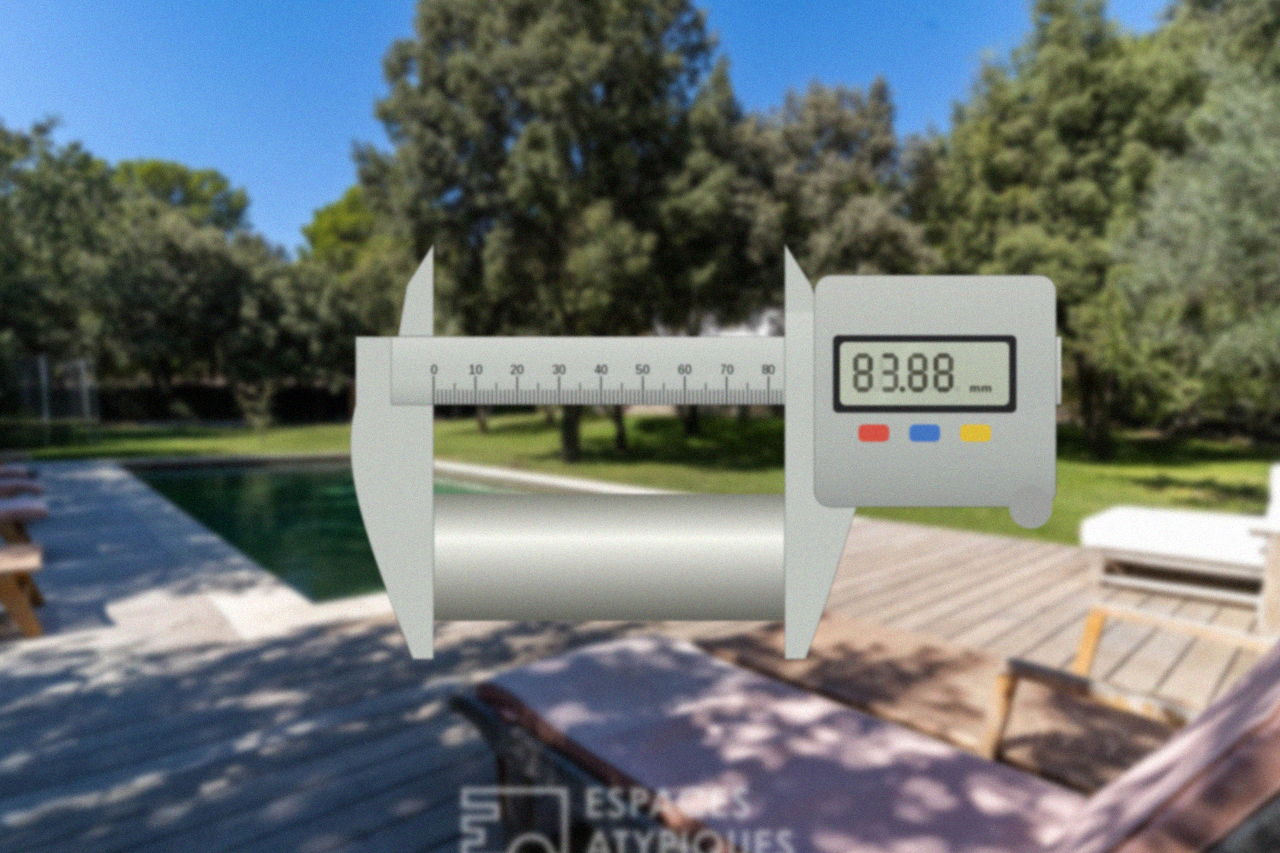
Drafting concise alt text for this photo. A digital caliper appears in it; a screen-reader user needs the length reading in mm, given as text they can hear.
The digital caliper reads 83.88 mm
